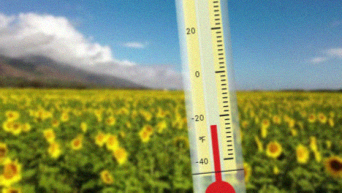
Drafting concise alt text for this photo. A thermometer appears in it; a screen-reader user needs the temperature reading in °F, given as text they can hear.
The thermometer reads -24 °F
